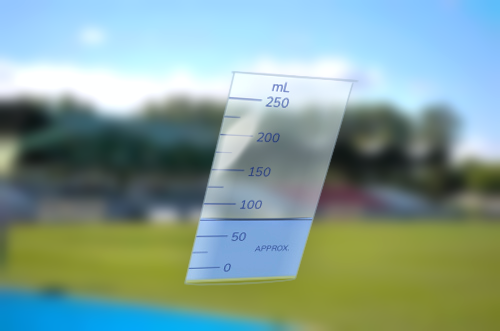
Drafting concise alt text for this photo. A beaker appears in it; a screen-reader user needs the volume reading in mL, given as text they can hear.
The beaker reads 75 mL
